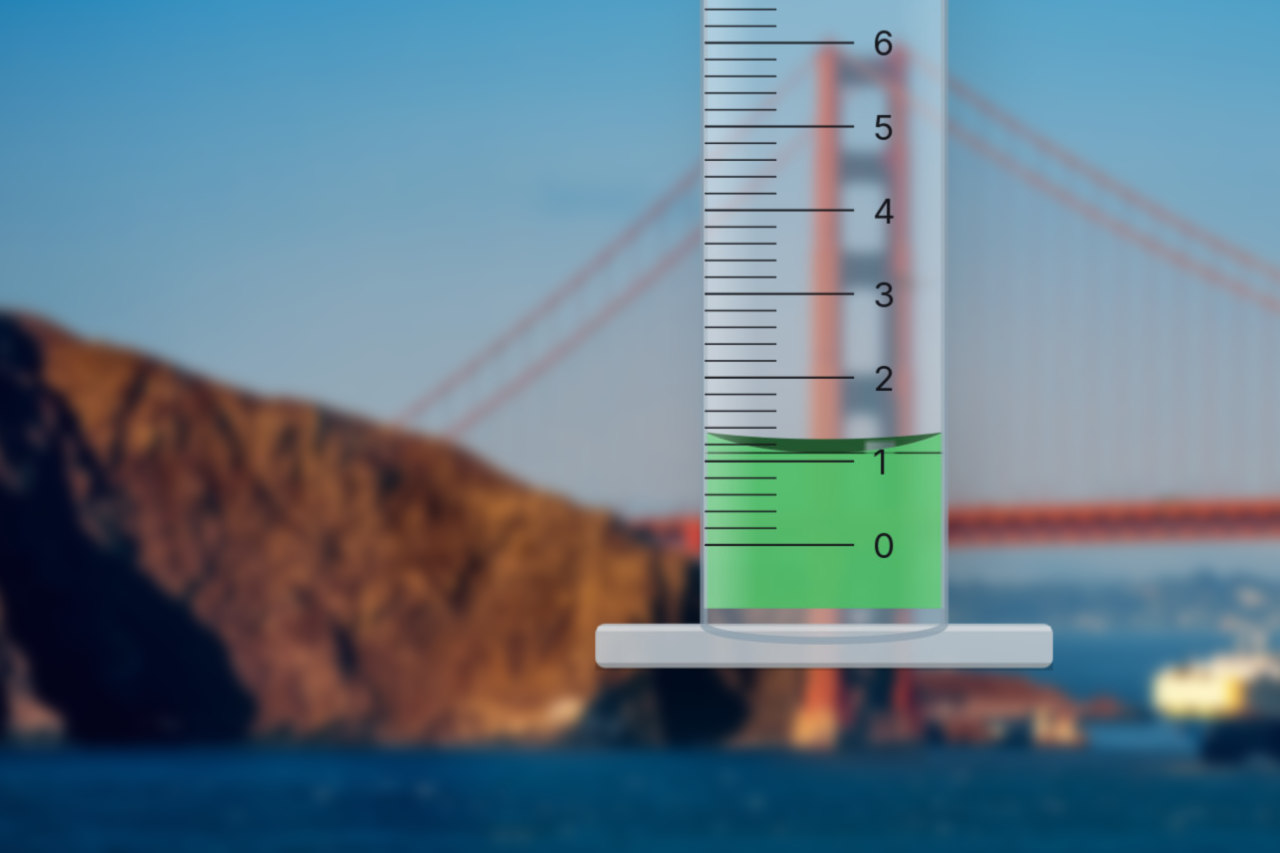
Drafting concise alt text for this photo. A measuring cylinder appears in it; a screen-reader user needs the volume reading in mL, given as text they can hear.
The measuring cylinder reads 1.1 mL
